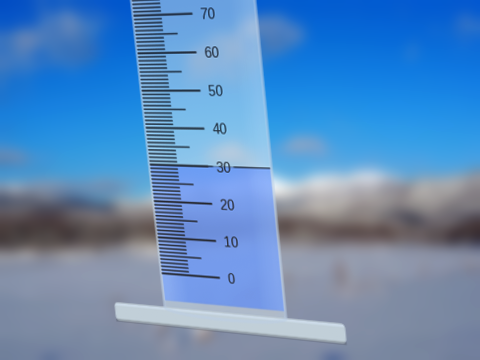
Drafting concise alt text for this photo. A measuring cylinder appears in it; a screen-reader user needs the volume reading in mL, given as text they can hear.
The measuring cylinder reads 30 mL
